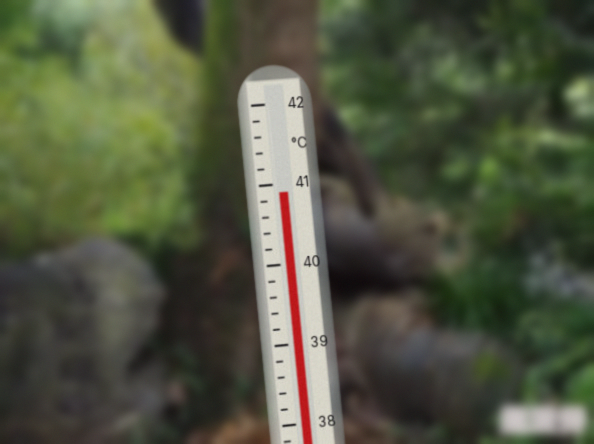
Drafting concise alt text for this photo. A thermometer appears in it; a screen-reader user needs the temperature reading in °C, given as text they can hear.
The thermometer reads 40.9 °C
